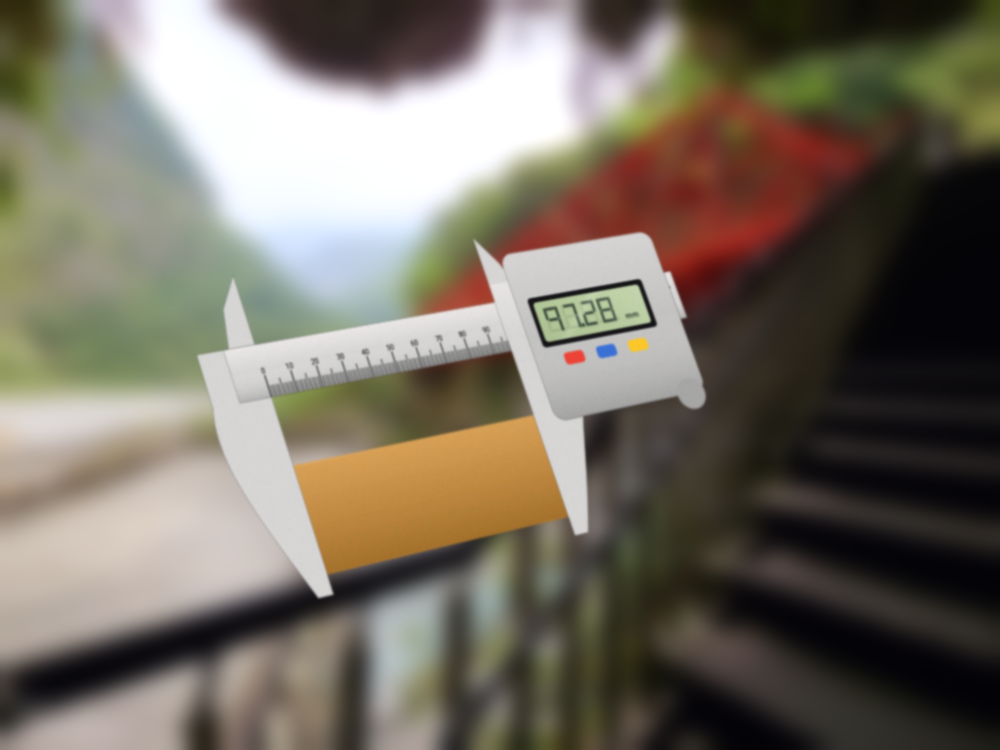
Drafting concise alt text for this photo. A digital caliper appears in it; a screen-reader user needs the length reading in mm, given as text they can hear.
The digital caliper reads 97.28 mm
